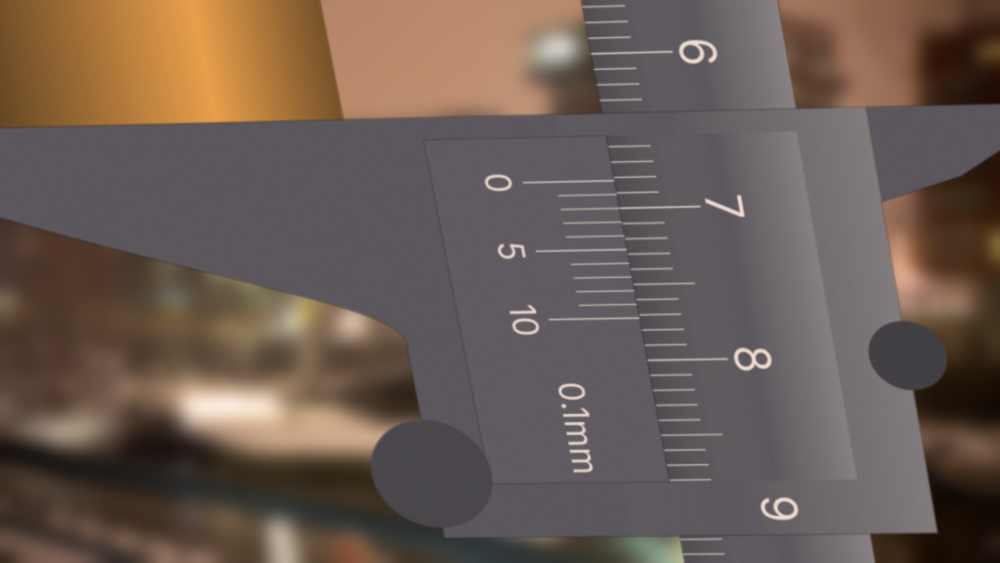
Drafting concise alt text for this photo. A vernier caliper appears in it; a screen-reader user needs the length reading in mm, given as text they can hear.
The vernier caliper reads 68.2 mm
